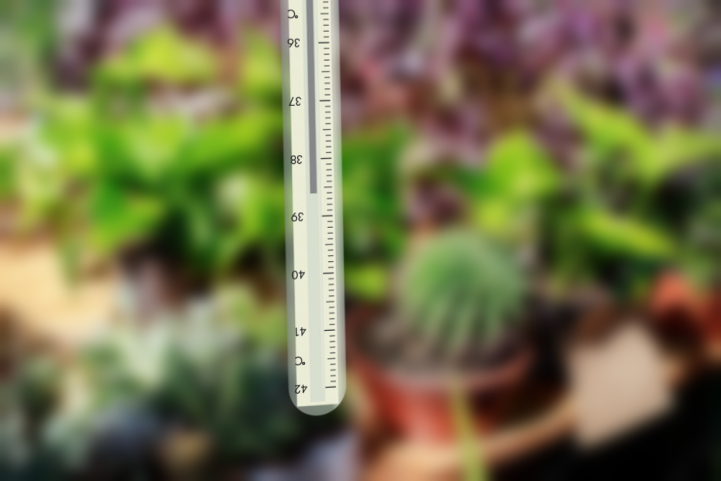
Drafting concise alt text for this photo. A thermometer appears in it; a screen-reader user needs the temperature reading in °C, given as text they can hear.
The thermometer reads 38.6 °C
